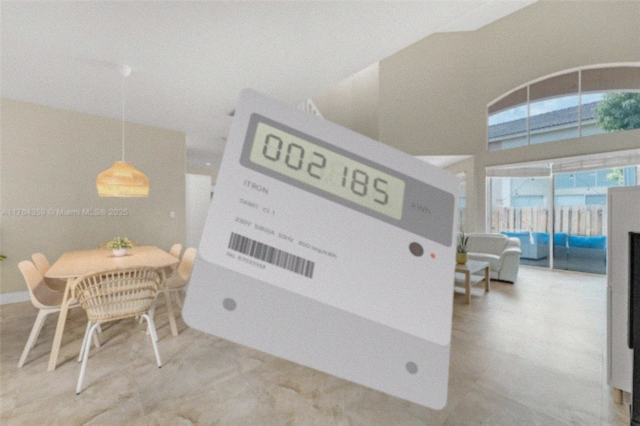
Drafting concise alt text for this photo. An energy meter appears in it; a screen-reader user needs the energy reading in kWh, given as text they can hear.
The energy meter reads 2185 kWh
